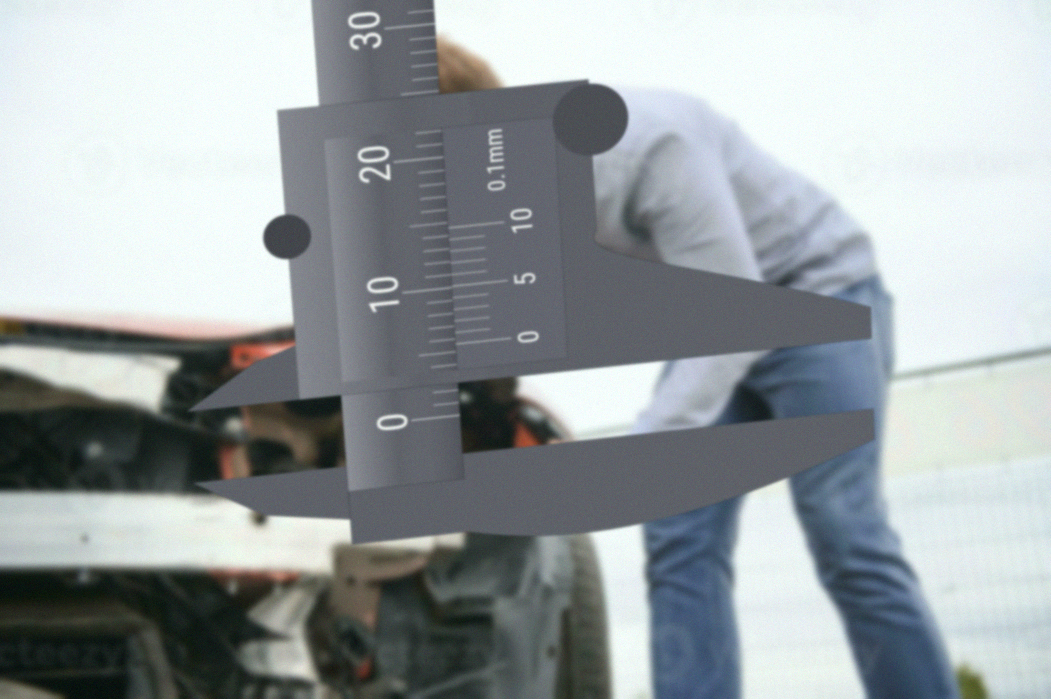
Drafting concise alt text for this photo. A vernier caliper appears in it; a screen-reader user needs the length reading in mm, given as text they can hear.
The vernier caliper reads 5.6 mm
